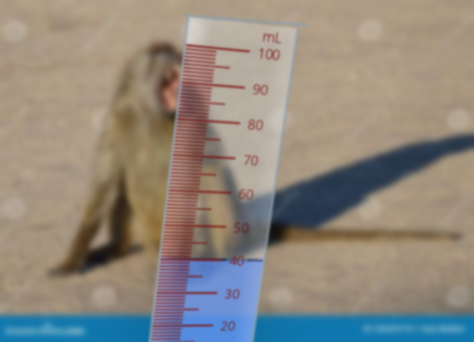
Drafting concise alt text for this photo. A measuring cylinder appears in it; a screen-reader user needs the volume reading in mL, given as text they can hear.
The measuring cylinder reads 40 mL
